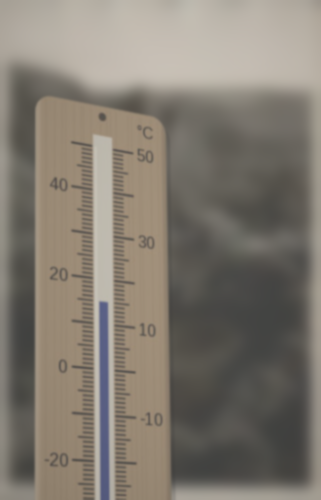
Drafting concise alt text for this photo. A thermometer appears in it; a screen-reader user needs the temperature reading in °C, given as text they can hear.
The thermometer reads 15 °C
